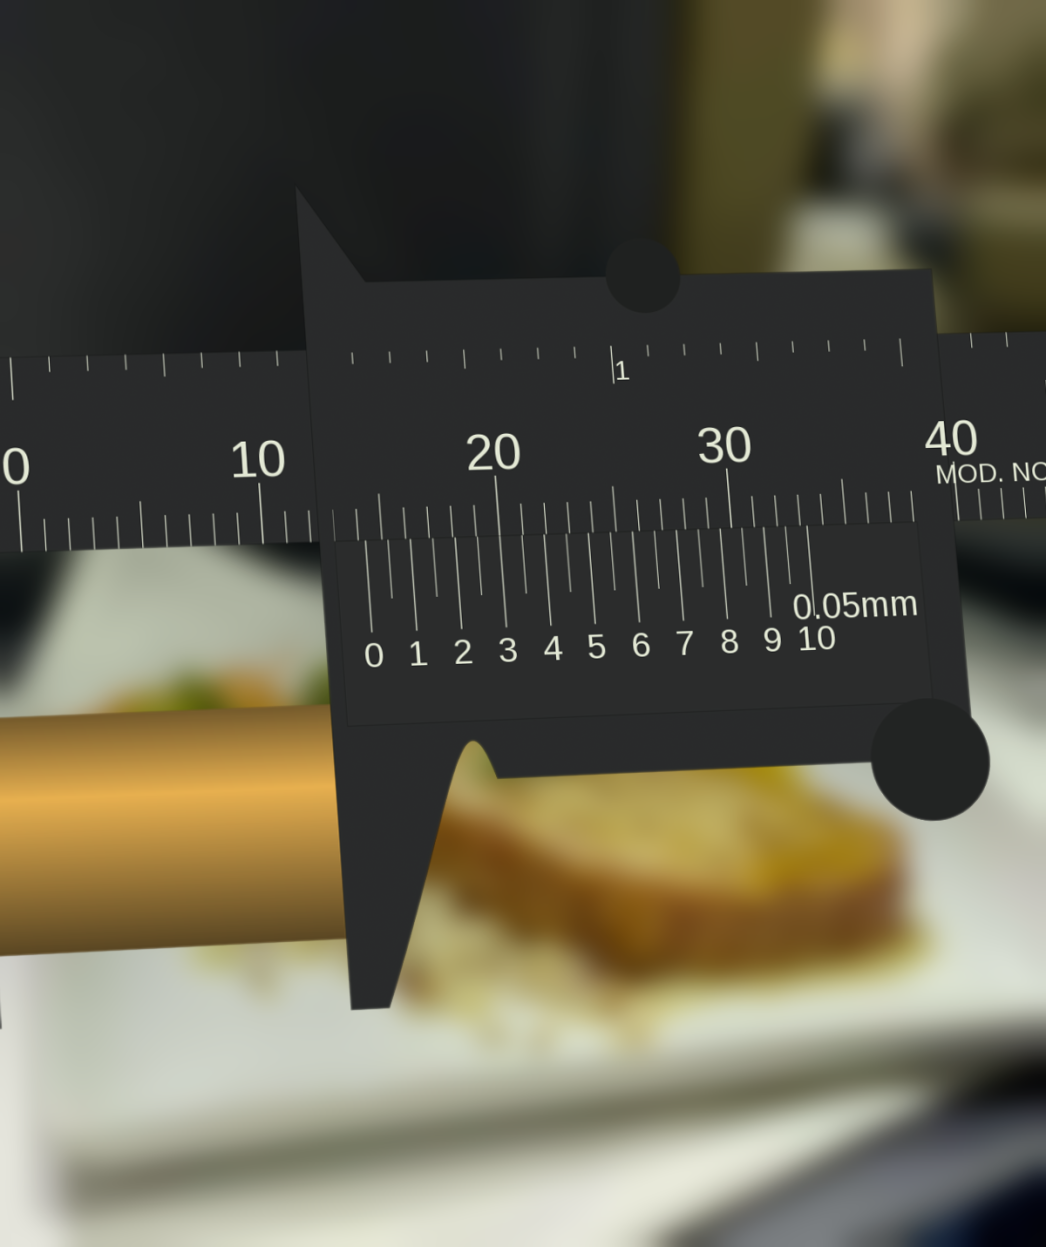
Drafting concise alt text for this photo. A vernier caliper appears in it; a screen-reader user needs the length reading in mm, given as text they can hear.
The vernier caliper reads 14.30 mm
